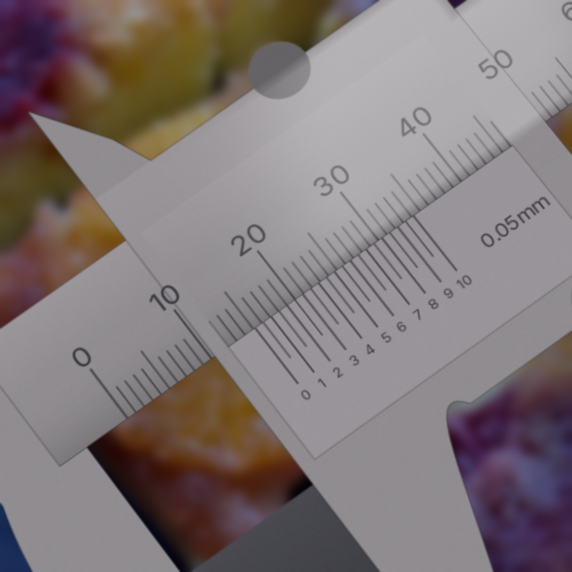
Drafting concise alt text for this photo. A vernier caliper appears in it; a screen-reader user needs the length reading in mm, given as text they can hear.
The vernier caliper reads 15.2 mm
